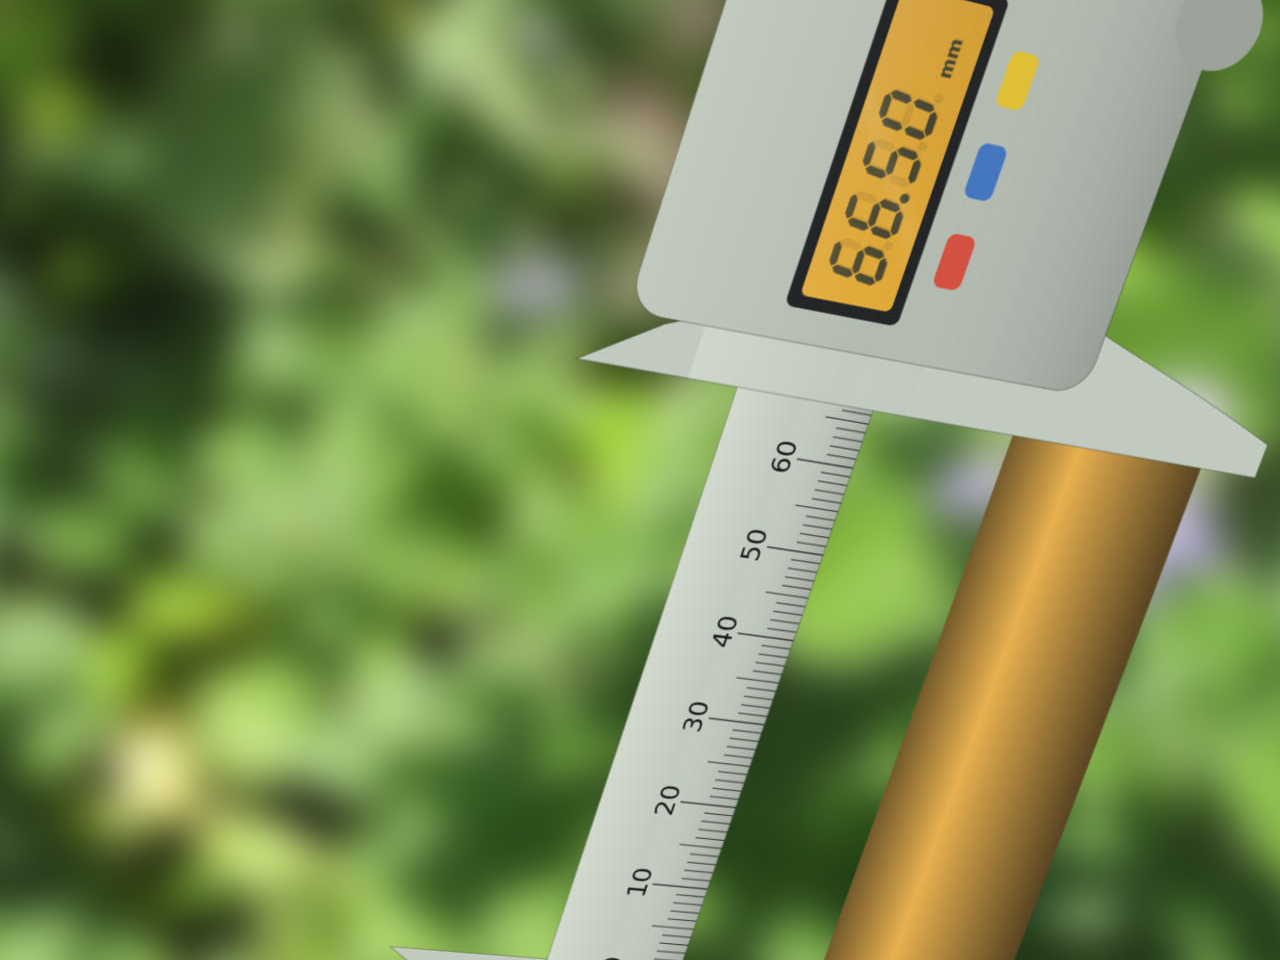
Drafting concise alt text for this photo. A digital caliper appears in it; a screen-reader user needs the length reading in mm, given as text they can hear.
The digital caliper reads 66.50 mm
